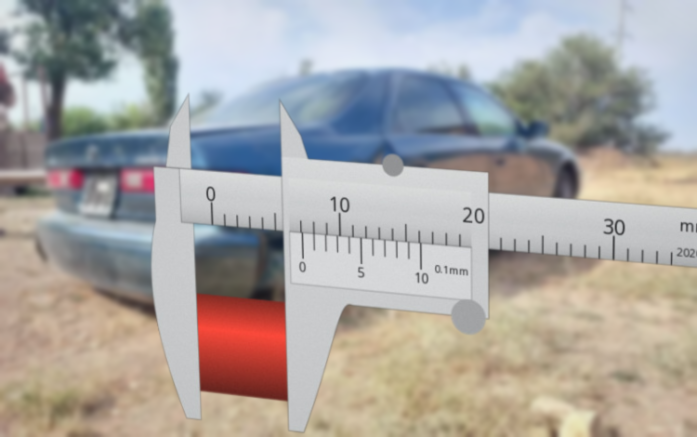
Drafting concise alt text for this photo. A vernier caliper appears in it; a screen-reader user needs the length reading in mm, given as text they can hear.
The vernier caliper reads 7.1 mm
